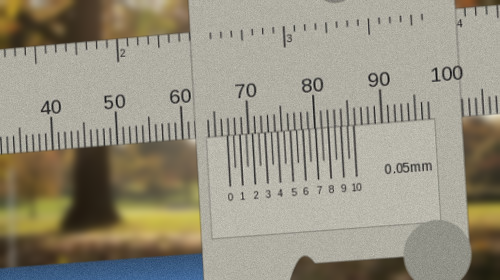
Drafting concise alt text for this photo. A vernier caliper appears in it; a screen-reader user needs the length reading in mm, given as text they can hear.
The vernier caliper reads 66.8 mm
